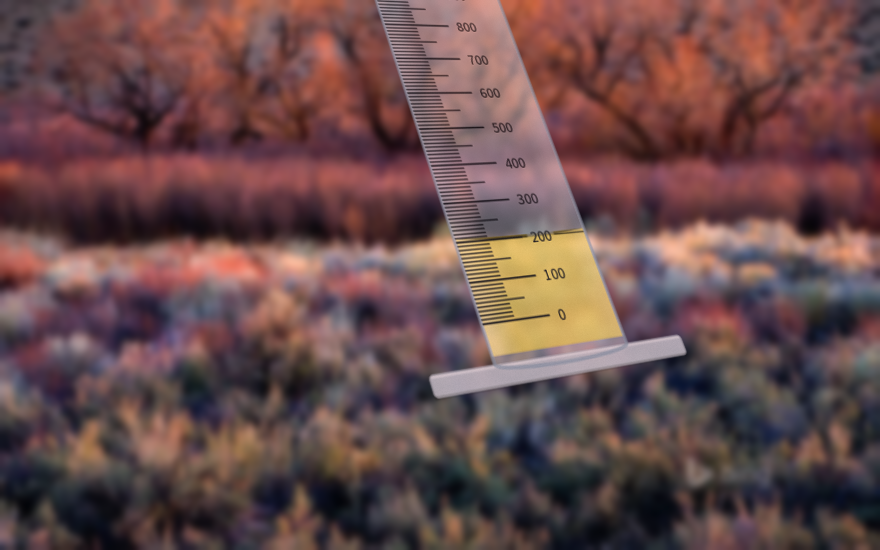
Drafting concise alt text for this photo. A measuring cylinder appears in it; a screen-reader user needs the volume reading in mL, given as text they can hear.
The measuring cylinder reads 200 mL
